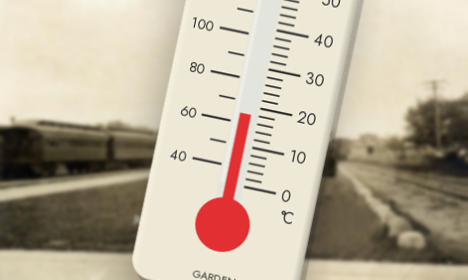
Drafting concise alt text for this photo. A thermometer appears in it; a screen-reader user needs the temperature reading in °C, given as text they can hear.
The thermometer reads 18 °C
